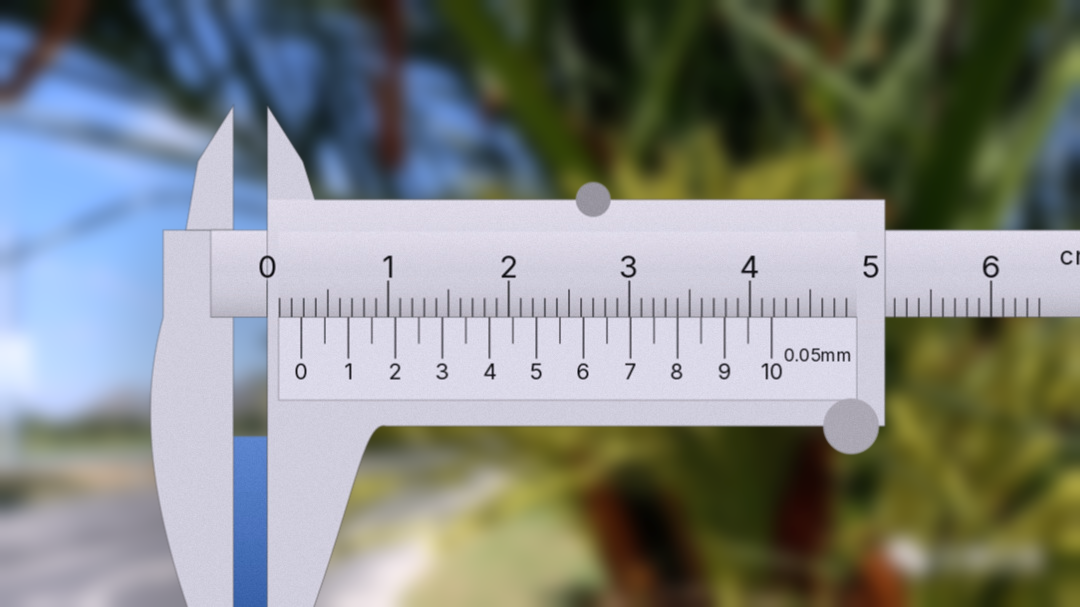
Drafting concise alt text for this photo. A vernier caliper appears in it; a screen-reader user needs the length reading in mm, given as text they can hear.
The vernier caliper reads 2.8 mm
